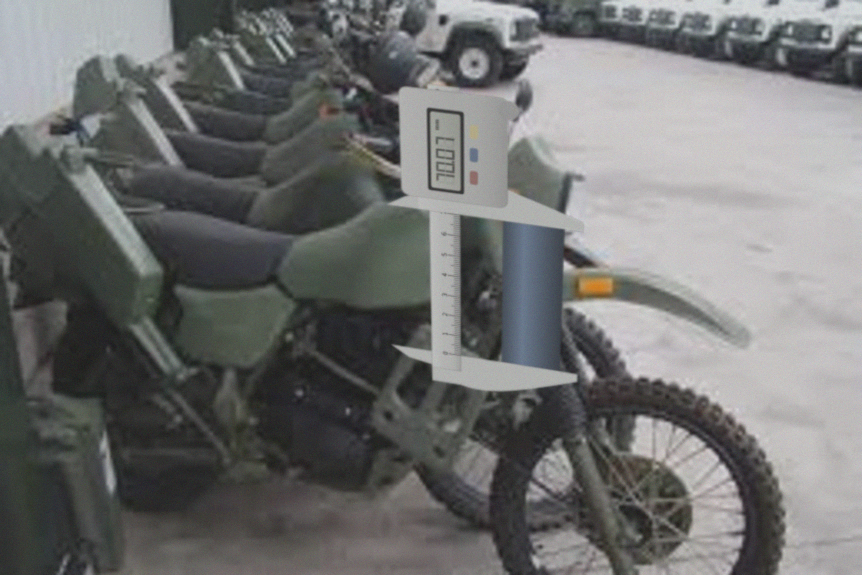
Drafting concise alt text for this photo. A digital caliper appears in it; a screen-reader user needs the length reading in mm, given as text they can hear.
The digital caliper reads 70.07 mm
